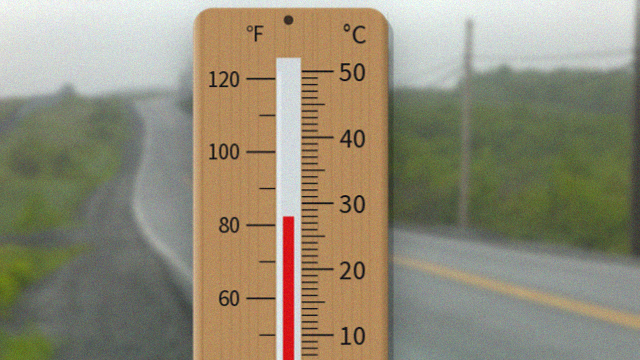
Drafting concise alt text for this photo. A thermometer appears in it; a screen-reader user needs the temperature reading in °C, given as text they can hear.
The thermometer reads 28 °C
